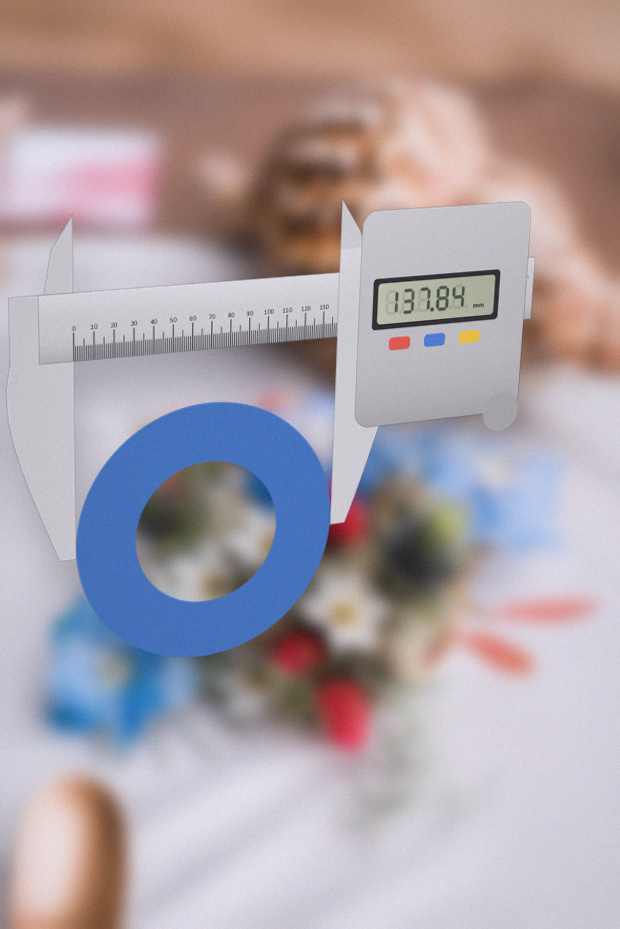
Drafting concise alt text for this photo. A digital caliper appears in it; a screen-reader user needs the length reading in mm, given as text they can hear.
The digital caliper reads 137.84 mm
